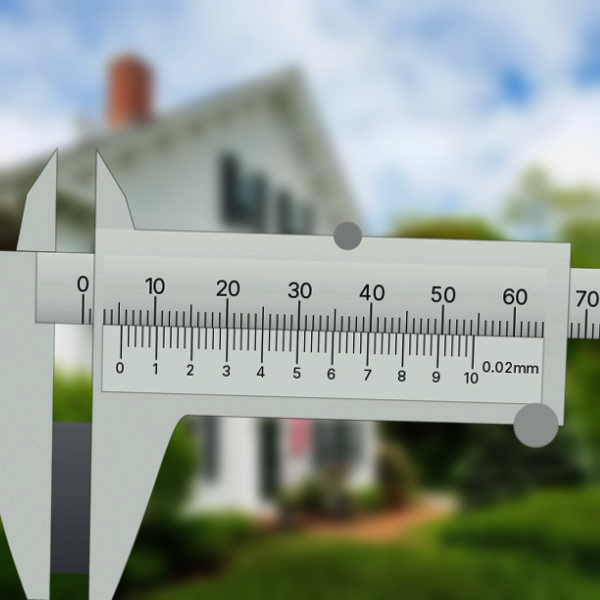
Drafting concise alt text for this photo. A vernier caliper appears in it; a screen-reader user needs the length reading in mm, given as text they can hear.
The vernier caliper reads 5.4 mm
